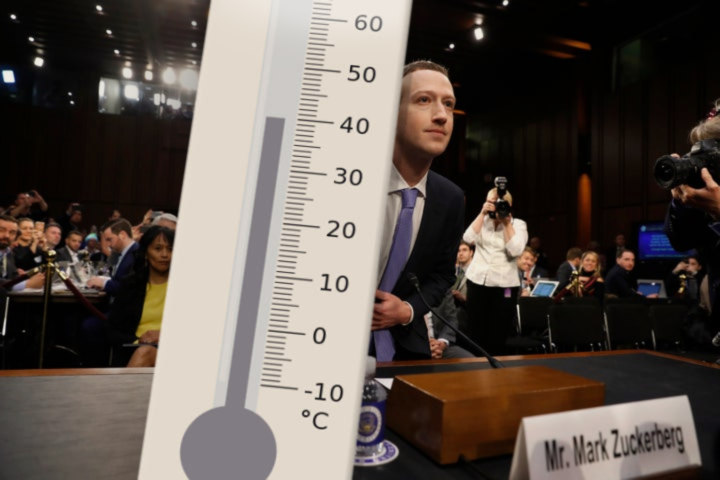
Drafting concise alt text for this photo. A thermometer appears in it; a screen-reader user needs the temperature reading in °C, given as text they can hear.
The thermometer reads 40 °C
